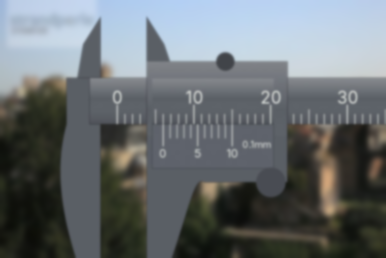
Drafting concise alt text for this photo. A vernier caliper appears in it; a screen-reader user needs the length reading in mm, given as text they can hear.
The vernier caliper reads 6.0 mm
